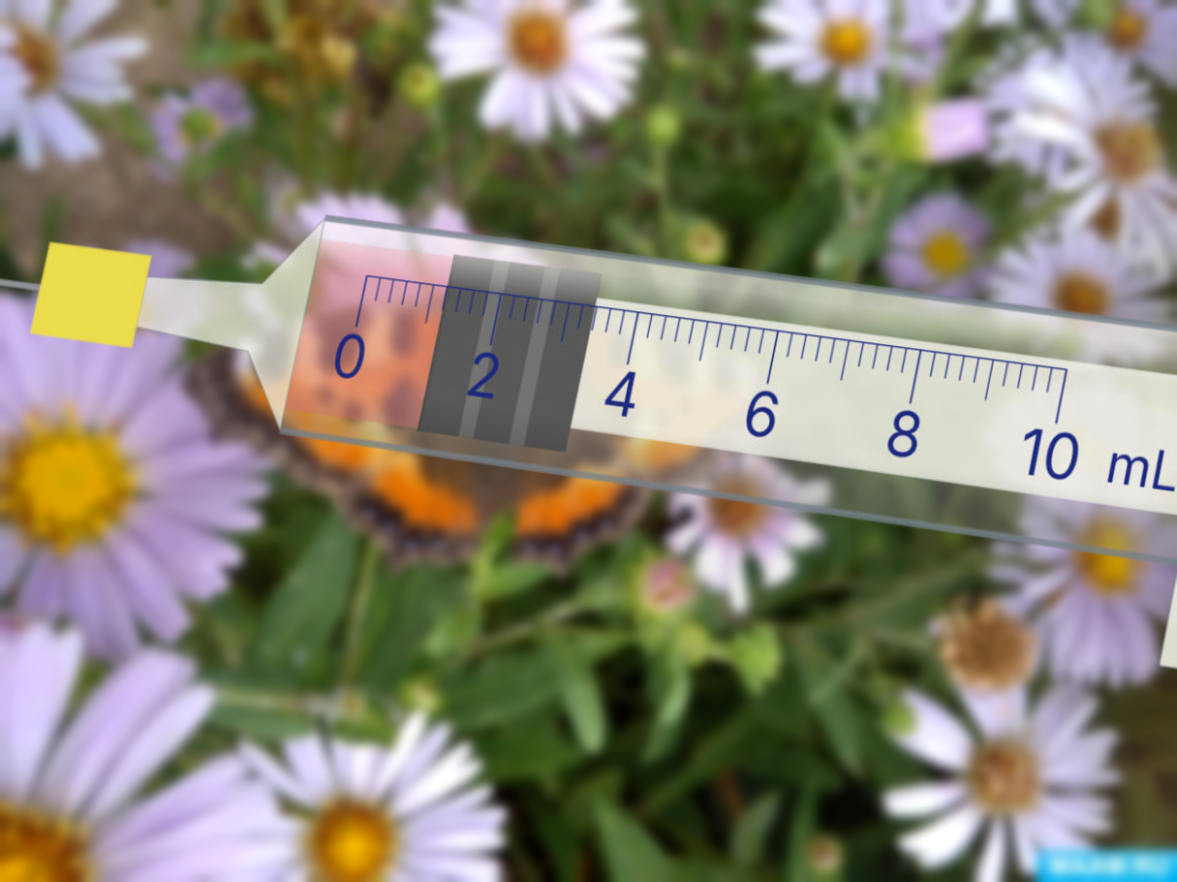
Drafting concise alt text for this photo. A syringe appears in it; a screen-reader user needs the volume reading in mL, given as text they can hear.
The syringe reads 1.2 mL
